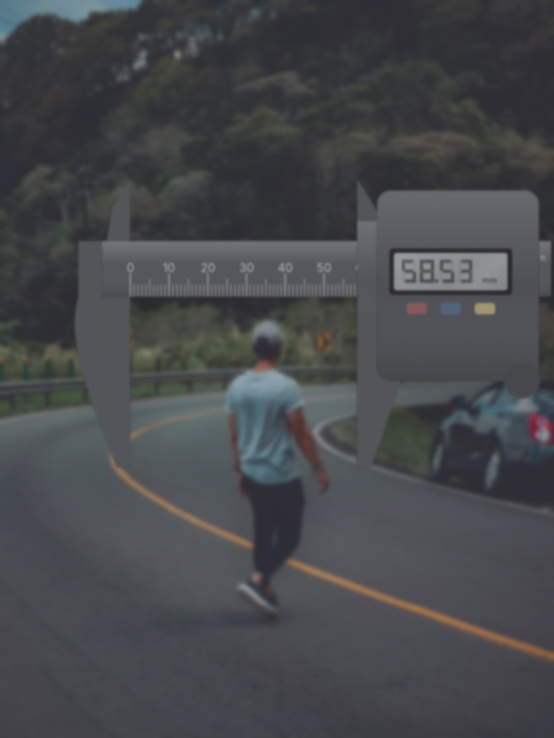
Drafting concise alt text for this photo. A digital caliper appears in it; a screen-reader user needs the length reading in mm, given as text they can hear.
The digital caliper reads 58.53 mm
